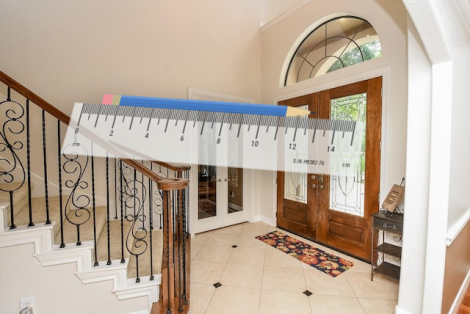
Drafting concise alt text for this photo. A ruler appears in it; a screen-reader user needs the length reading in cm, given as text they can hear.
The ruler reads 12 cm
